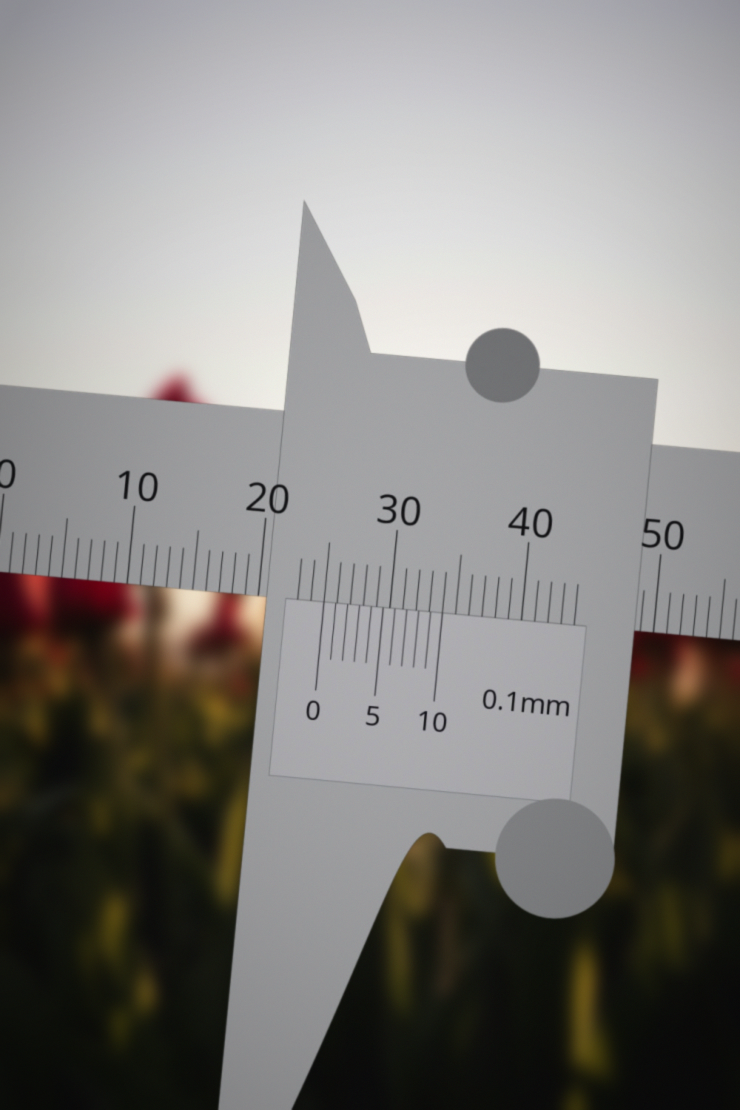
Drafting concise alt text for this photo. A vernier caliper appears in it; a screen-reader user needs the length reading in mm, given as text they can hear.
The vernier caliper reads 25.0 mm
